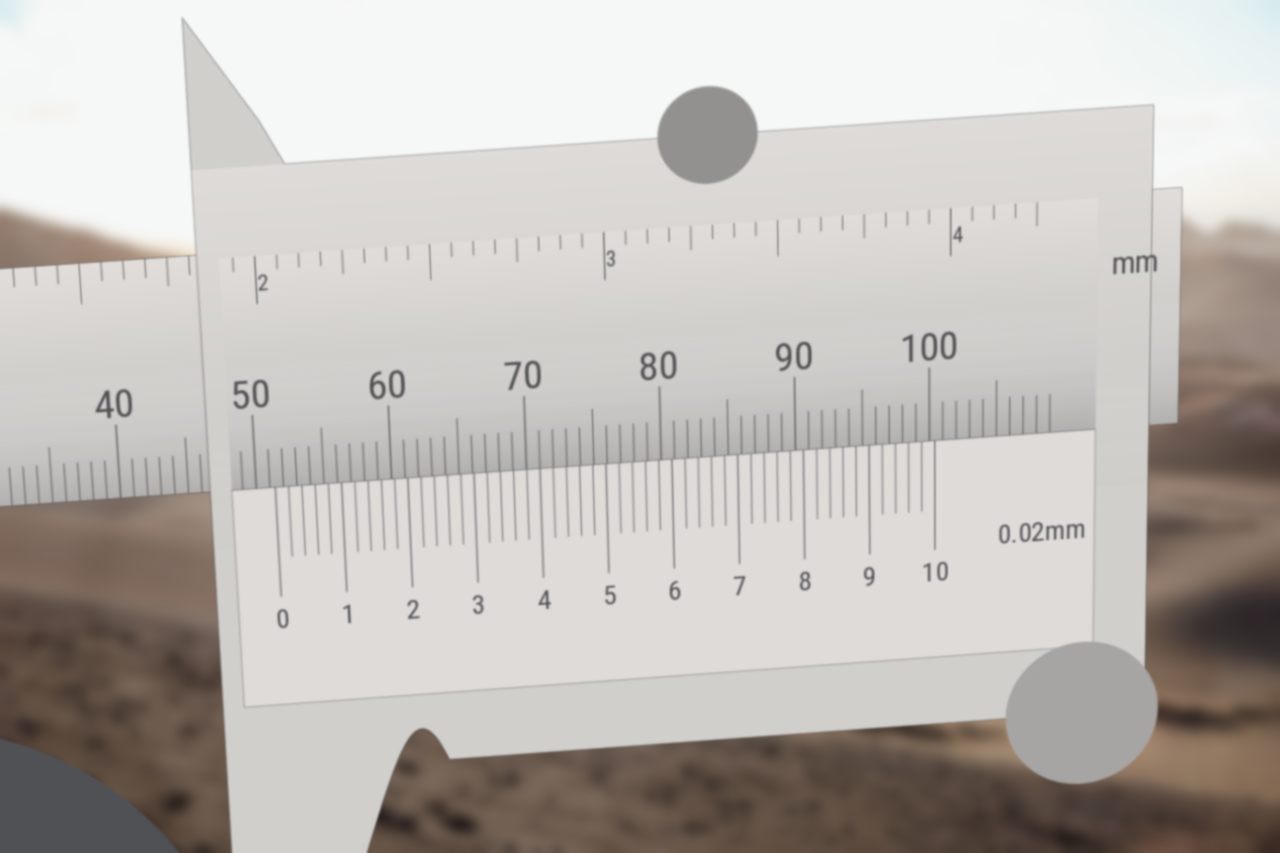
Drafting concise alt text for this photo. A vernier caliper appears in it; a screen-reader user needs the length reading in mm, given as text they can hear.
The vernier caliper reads 51.4 mm
